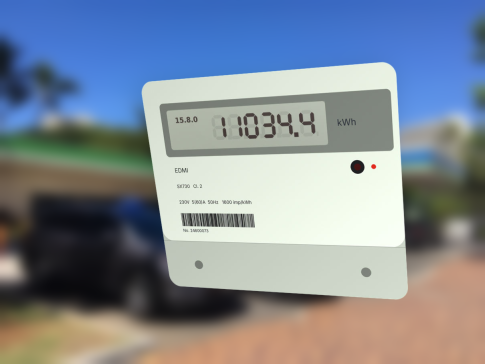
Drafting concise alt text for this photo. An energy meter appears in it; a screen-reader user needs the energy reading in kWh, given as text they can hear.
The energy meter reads 11034.4 kWh
